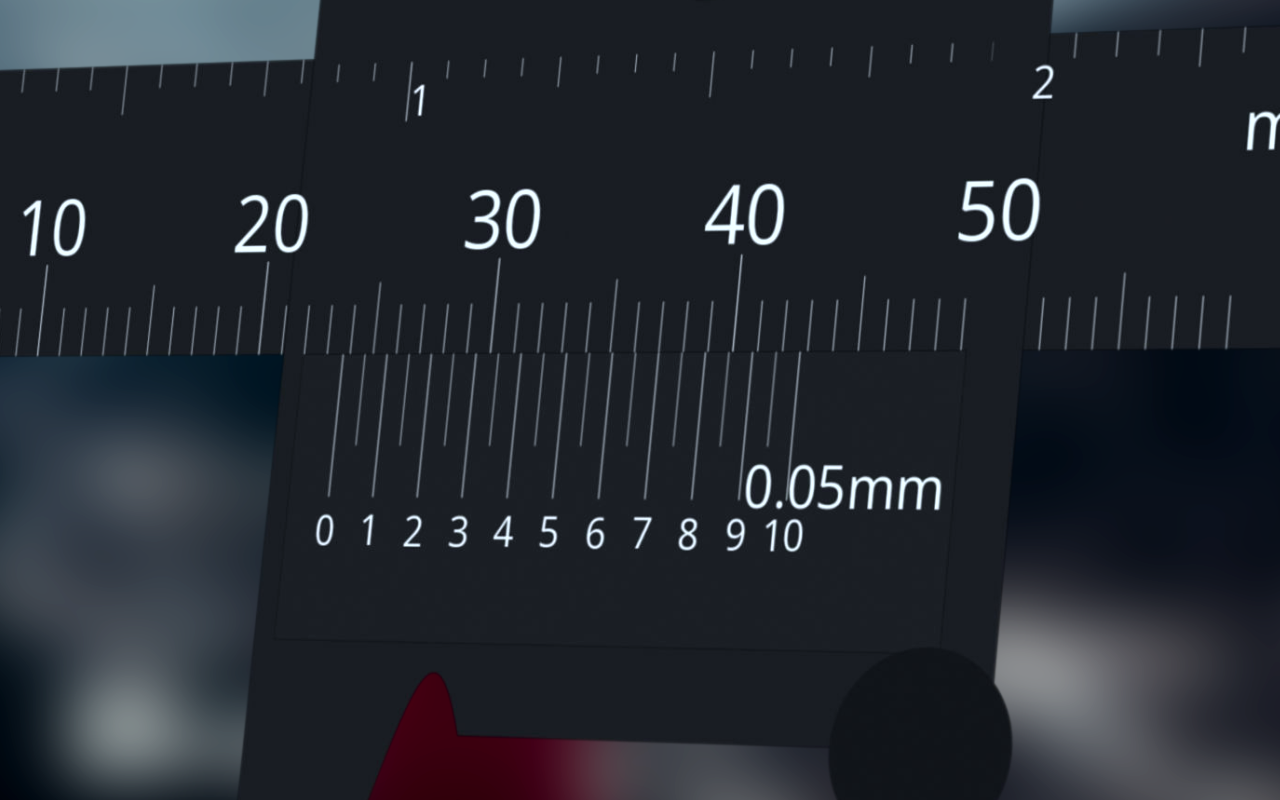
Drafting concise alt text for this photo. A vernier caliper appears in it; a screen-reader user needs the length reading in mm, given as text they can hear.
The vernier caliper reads 23.7 mm
